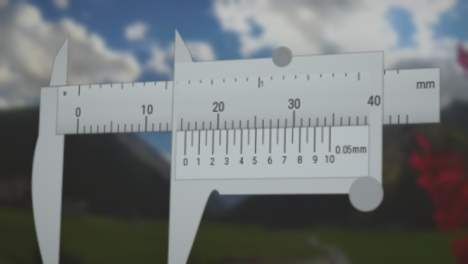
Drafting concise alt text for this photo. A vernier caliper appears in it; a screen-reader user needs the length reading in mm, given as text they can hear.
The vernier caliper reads 15.6 mm
